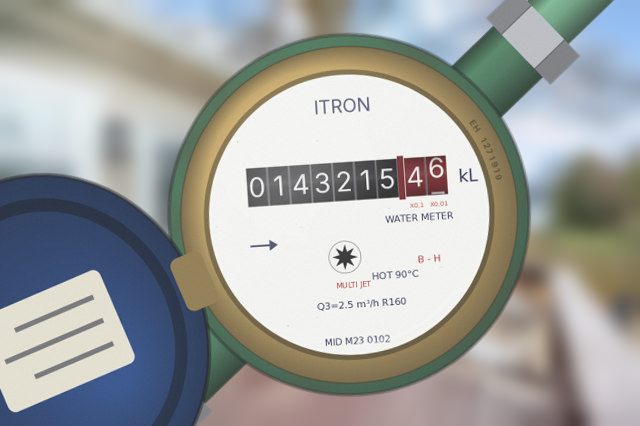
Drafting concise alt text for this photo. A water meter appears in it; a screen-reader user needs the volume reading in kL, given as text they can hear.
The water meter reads 143215.46 kL
